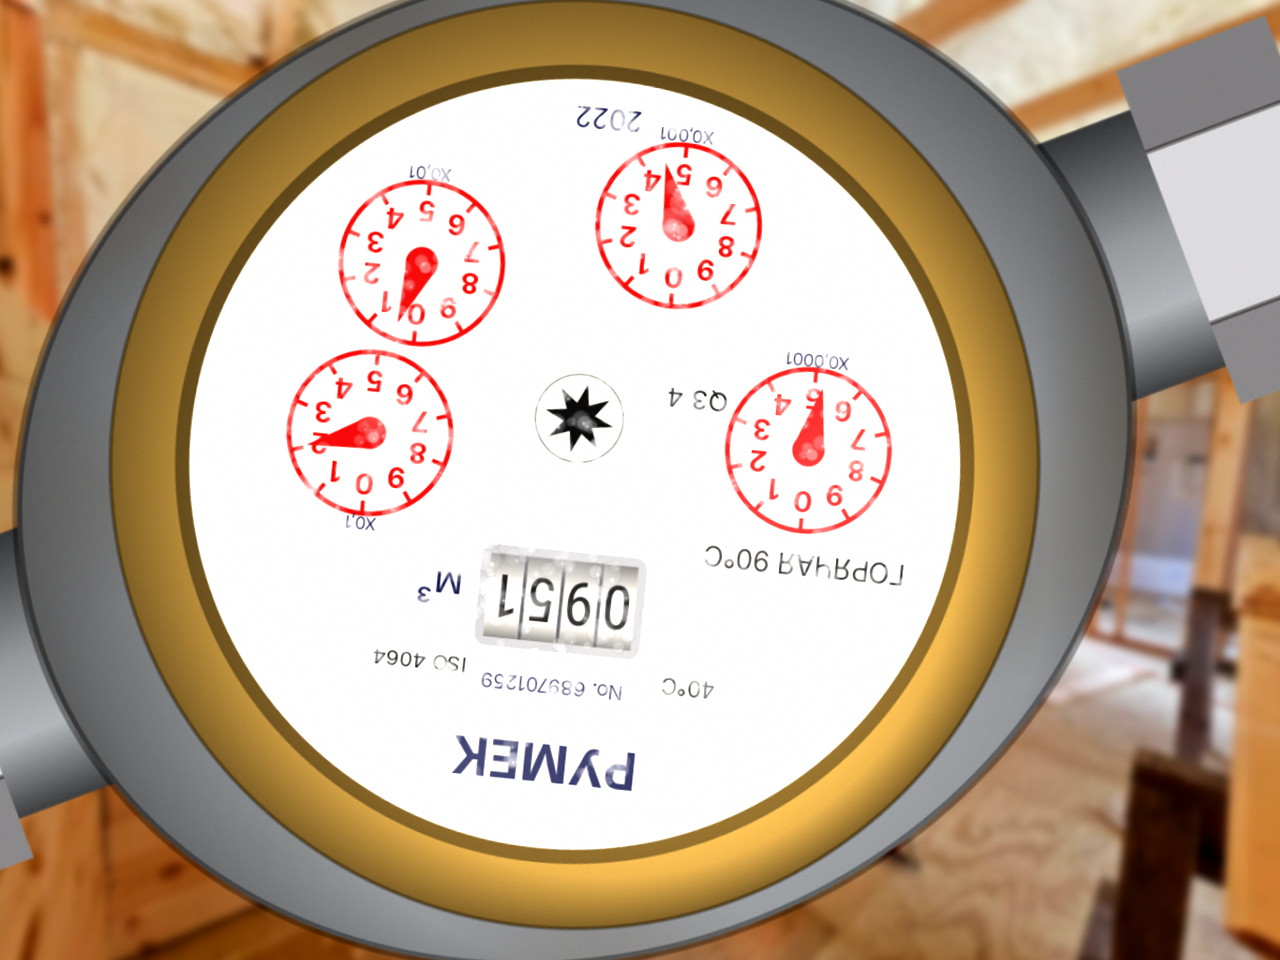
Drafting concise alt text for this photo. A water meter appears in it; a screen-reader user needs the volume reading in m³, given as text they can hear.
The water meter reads 951.2045 m³
